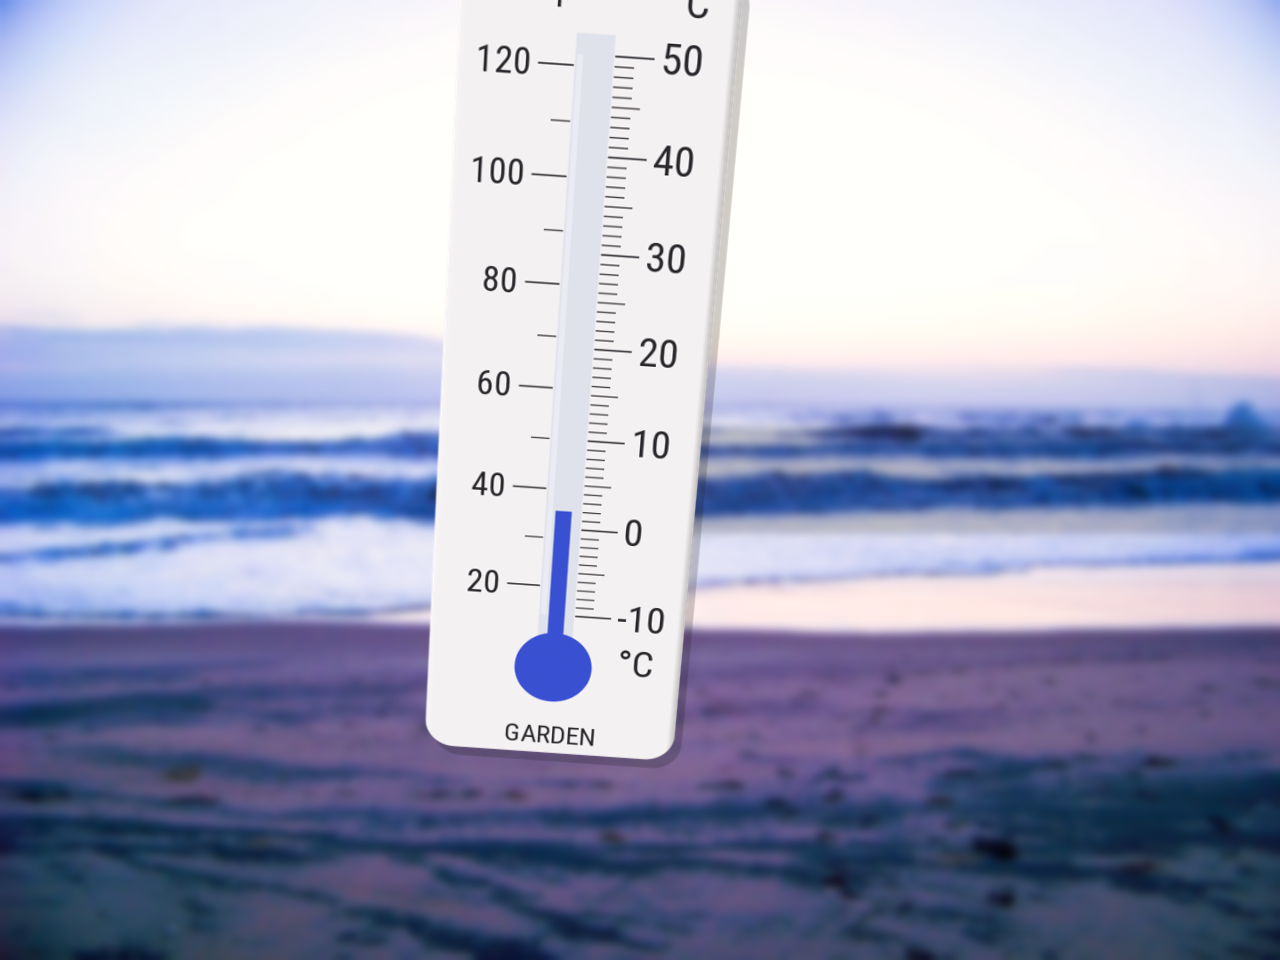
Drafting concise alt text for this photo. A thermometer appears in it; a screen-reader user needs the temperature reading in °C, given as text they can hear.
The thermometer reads 2 °C
